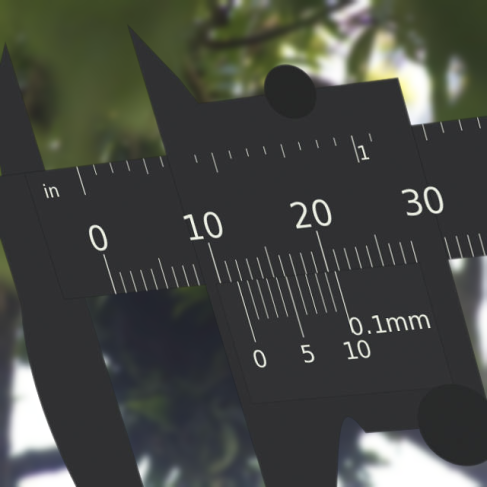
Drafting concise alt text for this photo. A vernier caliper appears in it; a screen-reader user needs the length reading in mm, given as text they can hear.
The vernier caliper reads 11.6 mm
